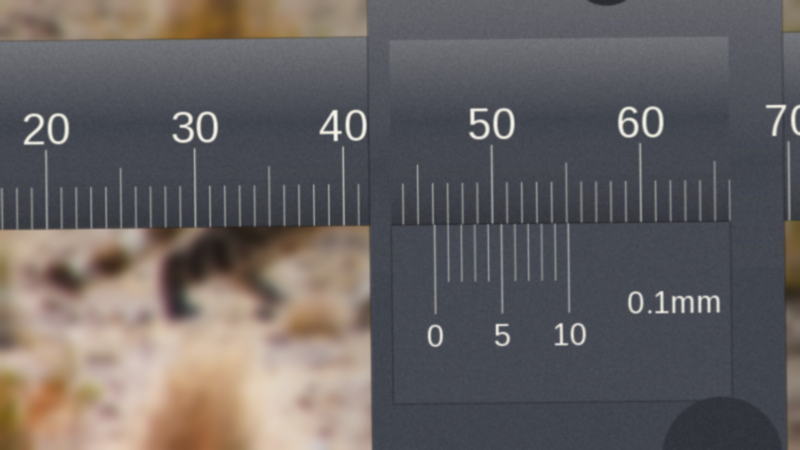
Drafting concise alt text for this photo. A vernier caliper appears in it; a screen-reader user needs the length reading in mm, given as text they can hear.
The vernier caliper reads 46.1 mm
